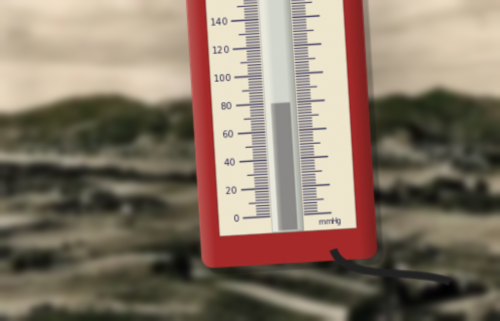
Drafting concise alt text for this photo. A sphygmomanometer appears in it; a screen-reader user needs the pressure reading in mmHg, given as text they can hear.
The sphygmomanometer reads 80 mmHg
